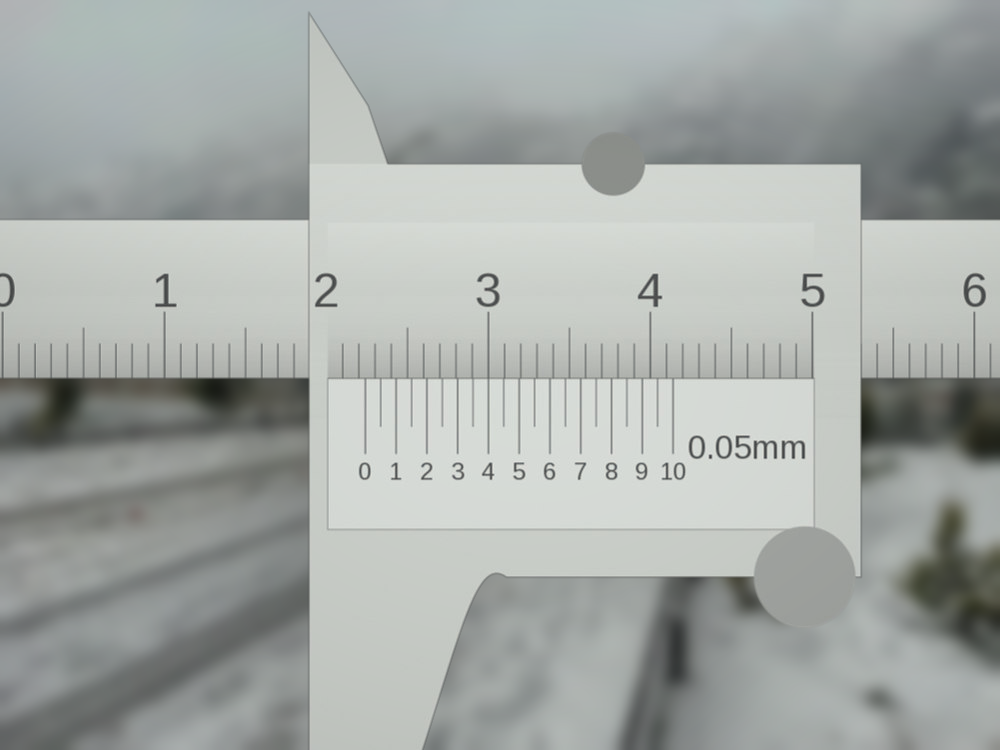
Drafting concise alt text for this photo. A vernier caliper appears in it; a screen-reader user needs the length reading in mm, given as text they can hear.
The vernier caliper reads 22.4 mm
